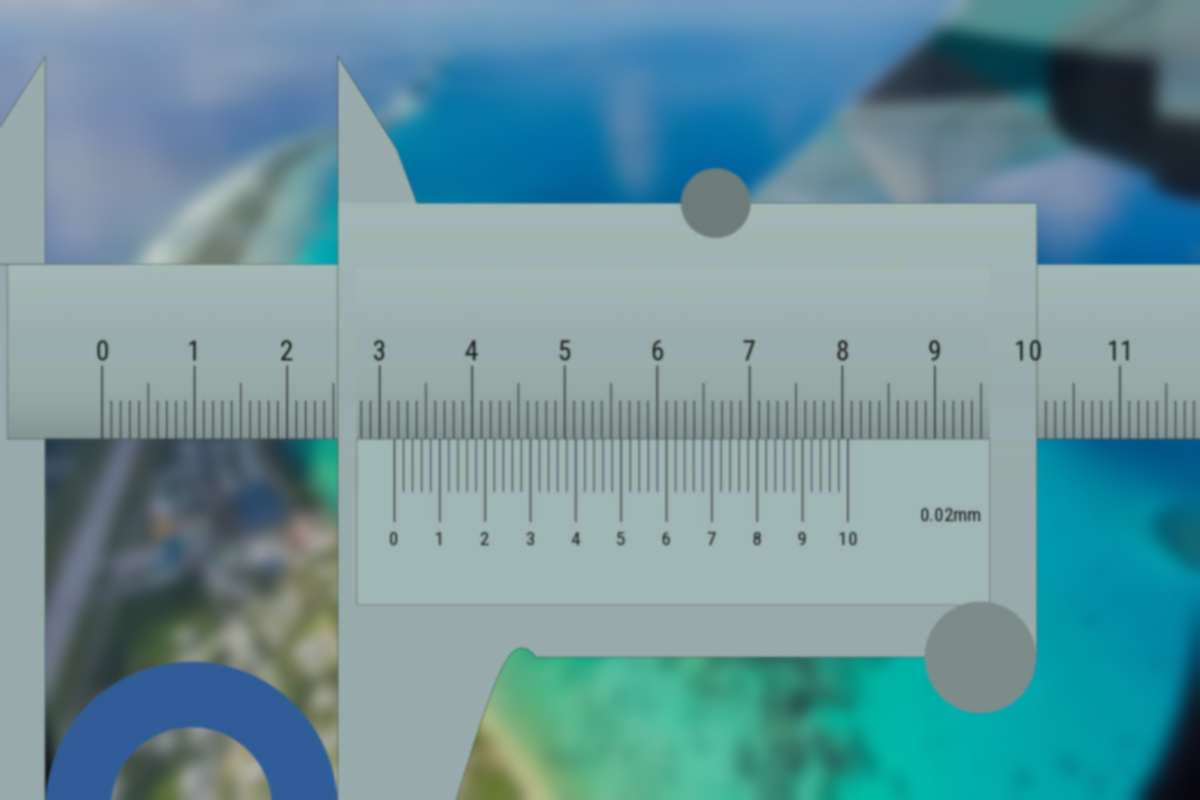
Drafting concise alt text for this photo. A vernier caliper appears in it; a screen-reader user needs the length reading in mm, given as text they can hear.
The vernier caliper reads 31.6 mm
